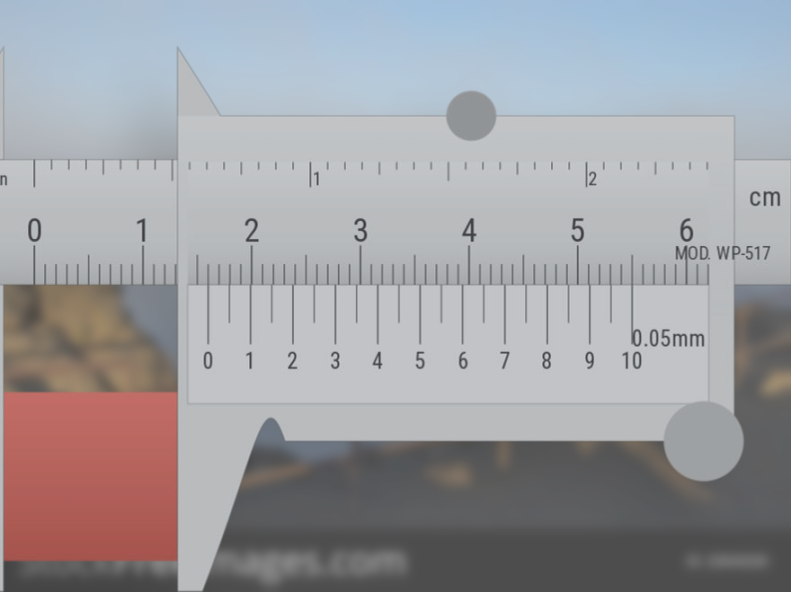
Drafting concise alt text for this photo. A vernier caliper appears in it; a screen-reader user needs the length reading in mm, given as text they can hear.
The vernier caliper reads 16.0 mm
